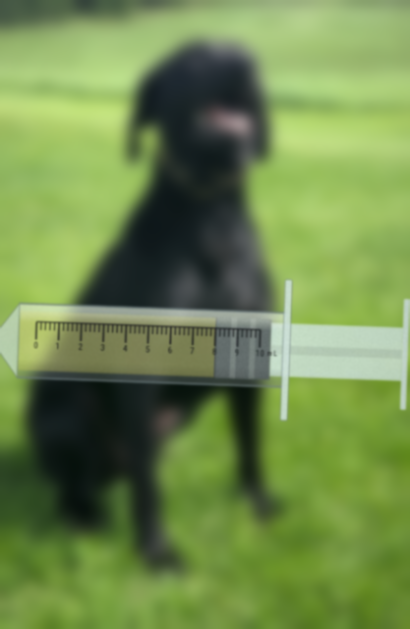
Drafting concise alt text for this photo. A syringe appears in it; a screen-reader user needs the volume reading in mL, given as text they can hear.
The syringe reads 8 mL
